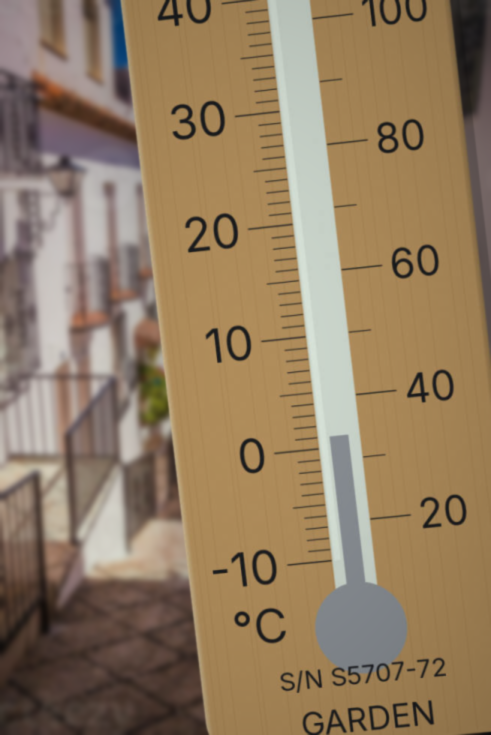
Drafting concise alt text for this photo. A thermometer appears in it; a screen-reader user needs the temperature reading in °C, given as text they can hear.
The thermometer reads 1 °C
